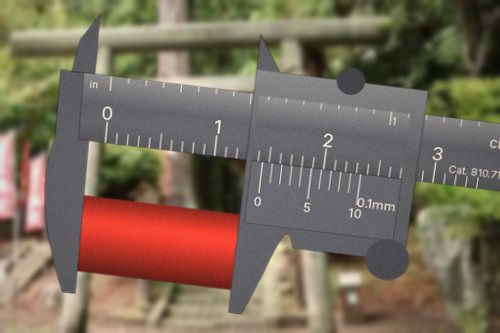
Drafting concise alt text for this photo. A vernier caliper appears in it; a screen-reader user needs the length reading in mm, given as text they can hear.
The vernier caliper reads 14.4 mm
